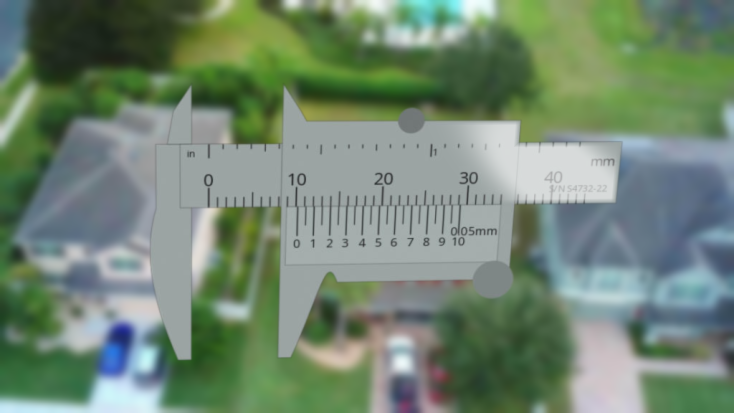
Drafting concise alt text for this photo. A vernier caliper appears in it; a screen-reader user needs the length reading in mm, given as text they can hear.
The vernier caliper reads 10.2 mm
